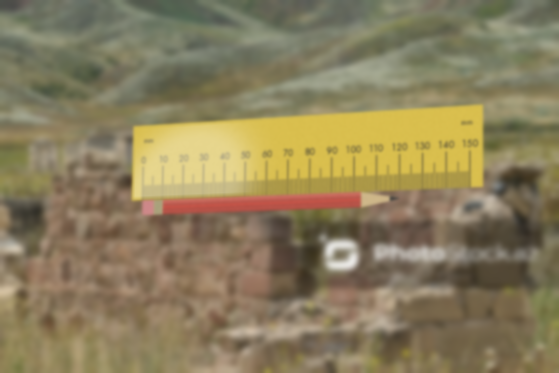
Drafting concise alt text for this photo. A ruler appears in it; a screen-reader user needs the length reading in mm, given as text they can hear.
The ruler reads 120 mm
